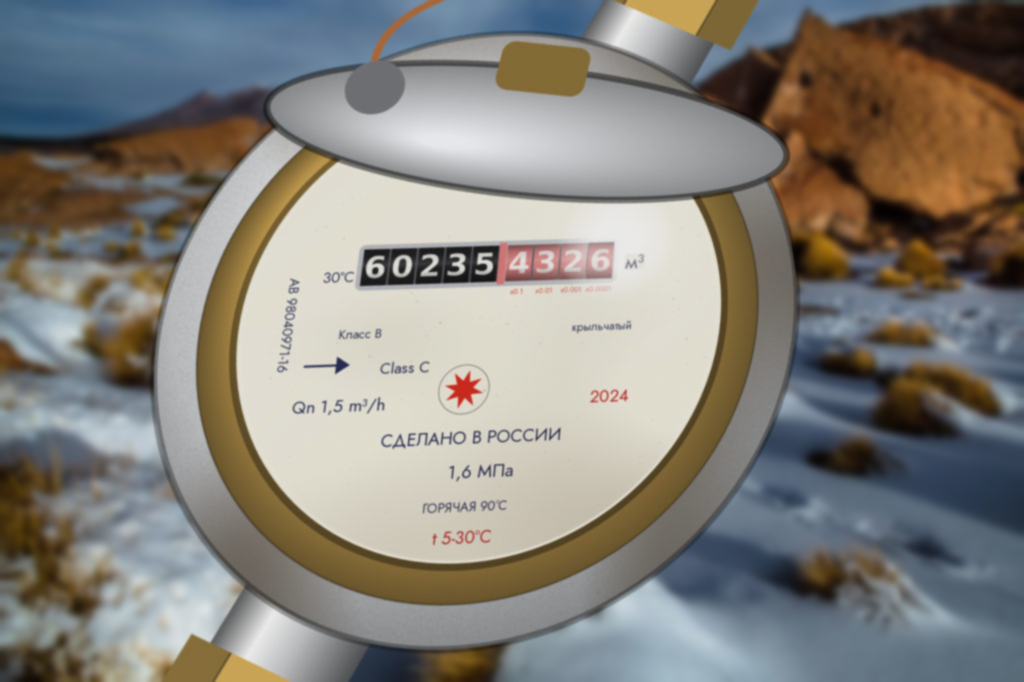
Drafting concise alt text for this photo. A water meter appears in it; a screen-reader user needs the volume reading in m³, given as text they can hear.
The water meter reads 60235.4326 m³
